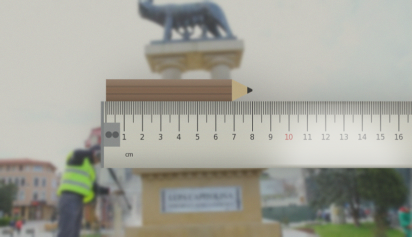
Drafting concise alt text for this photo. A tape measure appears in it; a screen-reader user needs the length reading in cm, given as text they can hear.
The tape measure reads 8 cm
